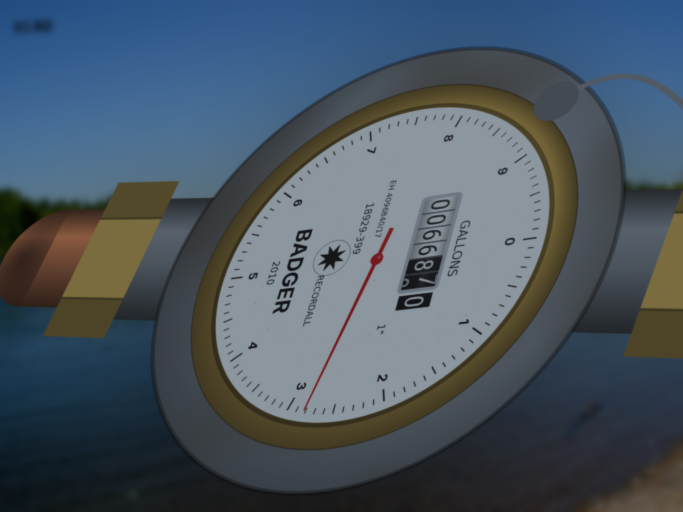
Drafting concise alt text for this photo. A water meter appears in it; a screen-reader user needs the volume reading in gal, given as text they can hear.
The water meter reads 66872.8 gal
